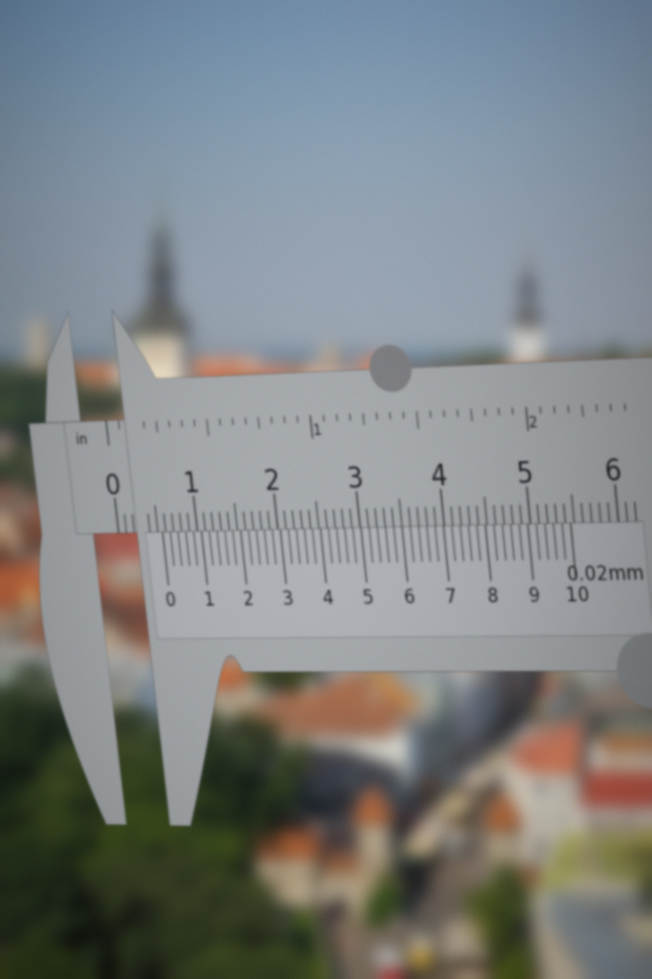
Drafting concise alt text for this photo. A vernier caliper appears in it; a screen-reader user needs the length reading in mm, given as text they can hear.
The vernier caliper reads 5.6 mm
